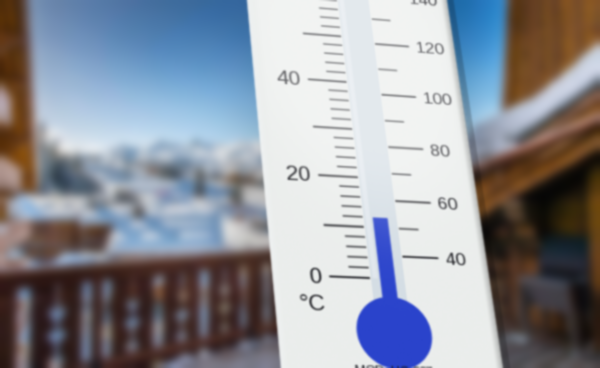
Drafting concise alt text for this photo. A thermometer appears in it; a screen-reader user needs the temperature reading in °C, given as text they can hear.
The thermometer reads 12 °C
